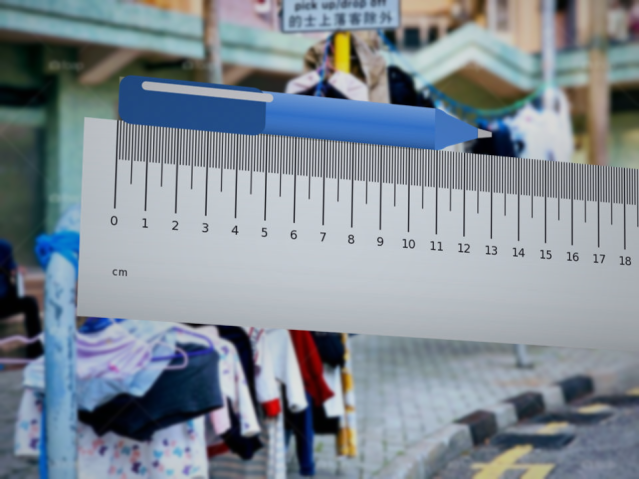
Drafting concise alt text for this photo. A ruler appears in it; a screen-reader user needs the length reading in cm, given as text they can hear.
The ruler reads 13 cm
